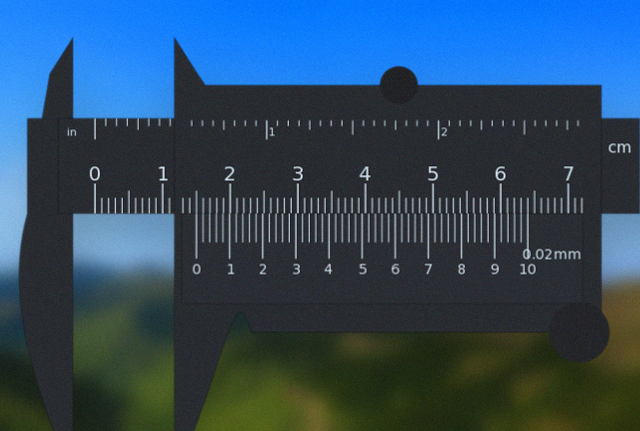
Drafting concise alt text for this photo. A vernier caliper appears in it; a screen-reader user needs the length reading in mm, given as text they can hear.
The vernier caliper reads 15.0 mm
